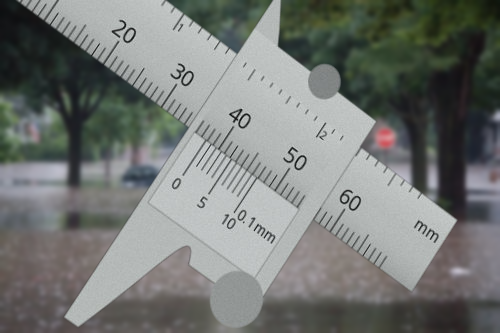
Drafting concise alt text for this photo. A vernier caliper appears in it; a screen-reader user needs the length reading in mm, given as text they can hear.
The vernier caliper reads 37.8 mm
